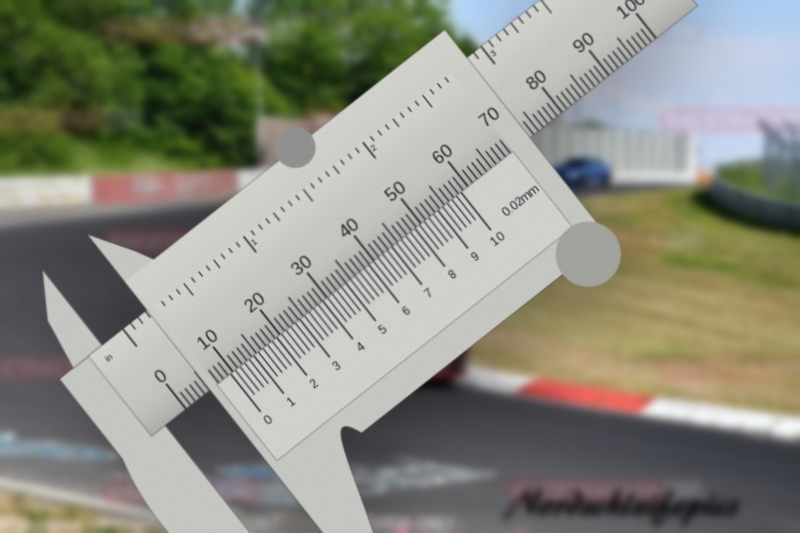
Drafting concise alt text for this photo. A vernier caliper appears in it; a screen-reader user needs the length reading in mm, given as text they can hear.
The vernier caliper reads 9.5 mm
